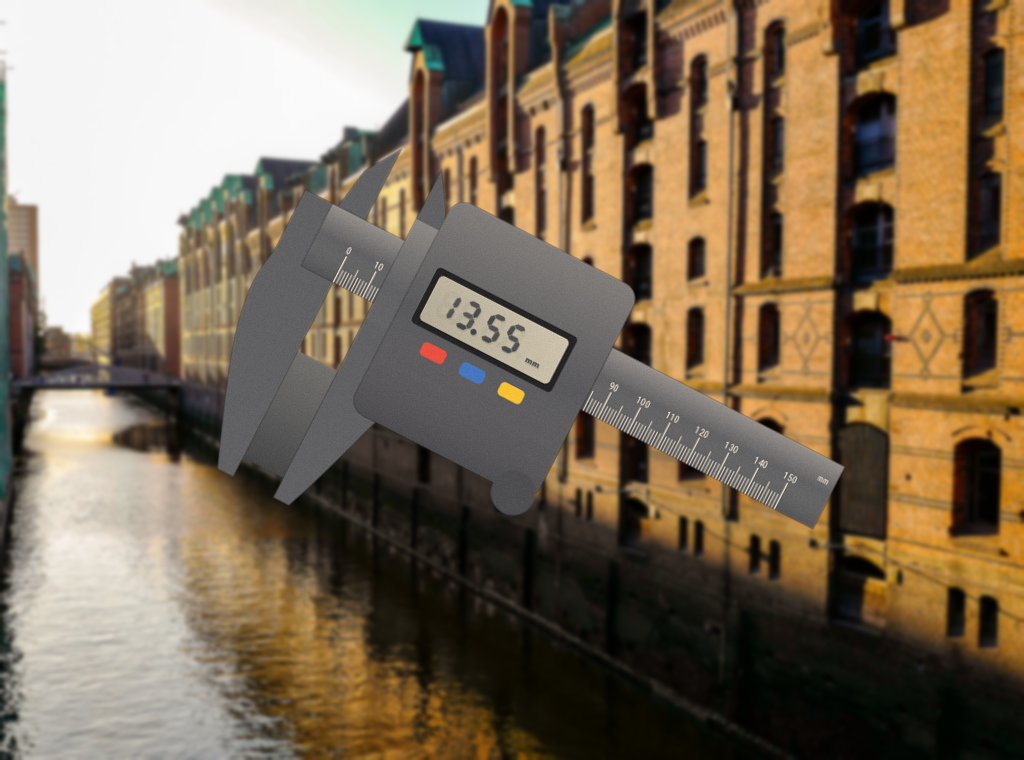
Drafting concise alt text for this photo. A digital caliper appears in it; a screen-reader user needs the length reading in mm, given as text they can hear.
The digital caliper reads 13.55 mm
